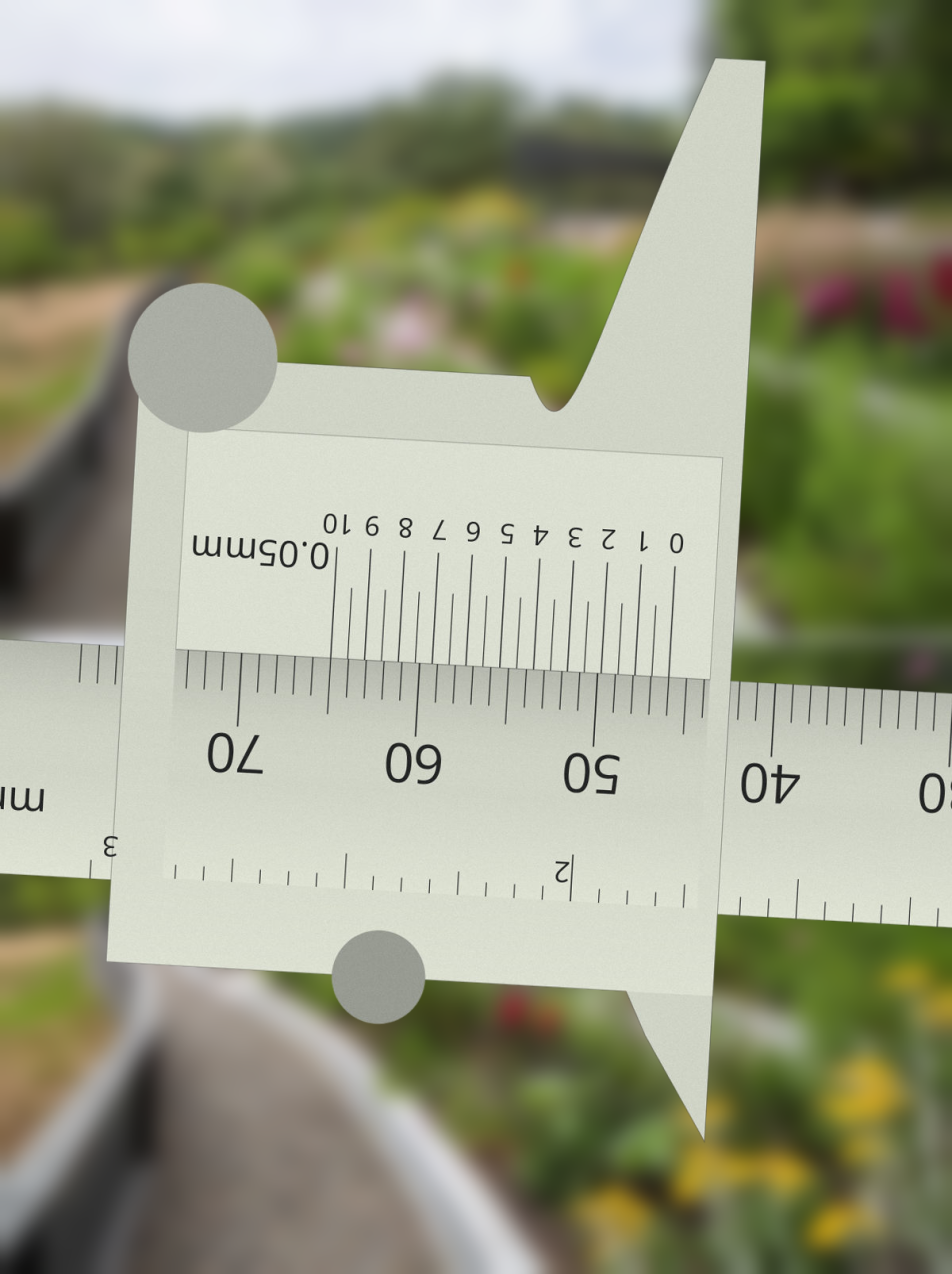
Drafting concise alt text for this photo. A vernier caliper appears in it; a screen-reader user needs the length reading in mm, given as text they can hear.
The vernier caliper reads 46.0 mm
